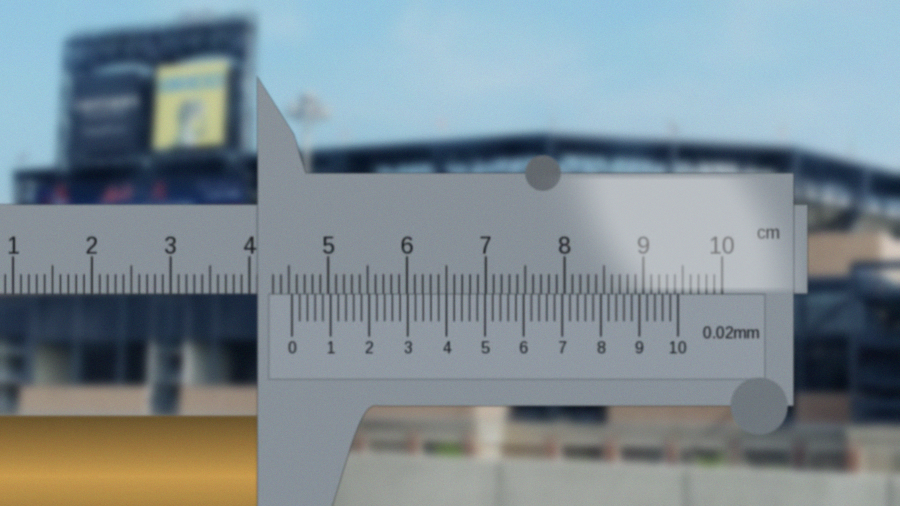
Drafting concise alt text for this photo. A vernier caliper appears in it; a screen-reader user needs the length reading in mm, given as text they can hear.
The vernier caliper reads 45.4 mm
